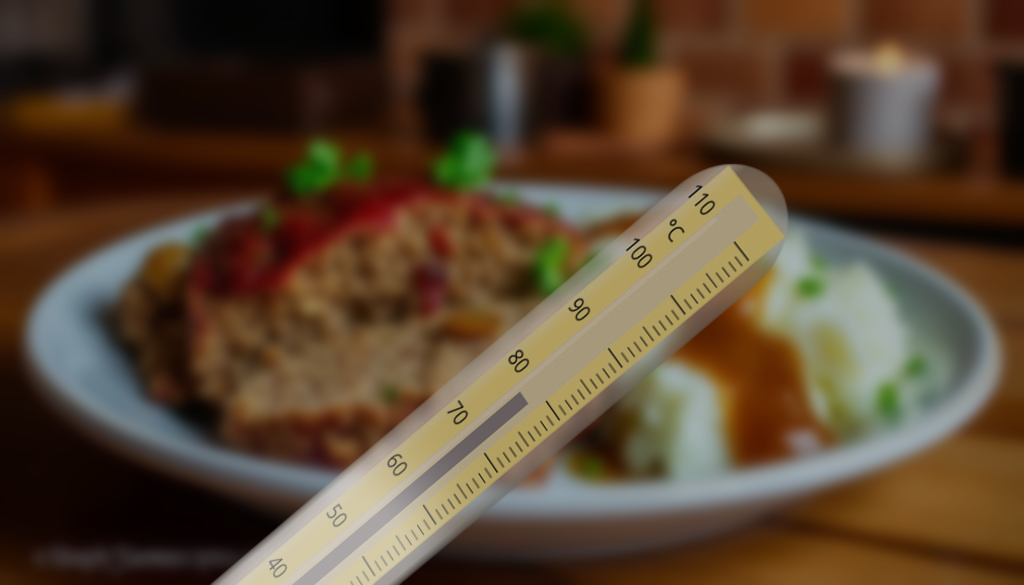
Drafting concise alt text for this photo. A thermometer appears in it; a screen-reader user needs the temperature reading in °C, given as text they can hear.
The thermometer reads 78 °C
